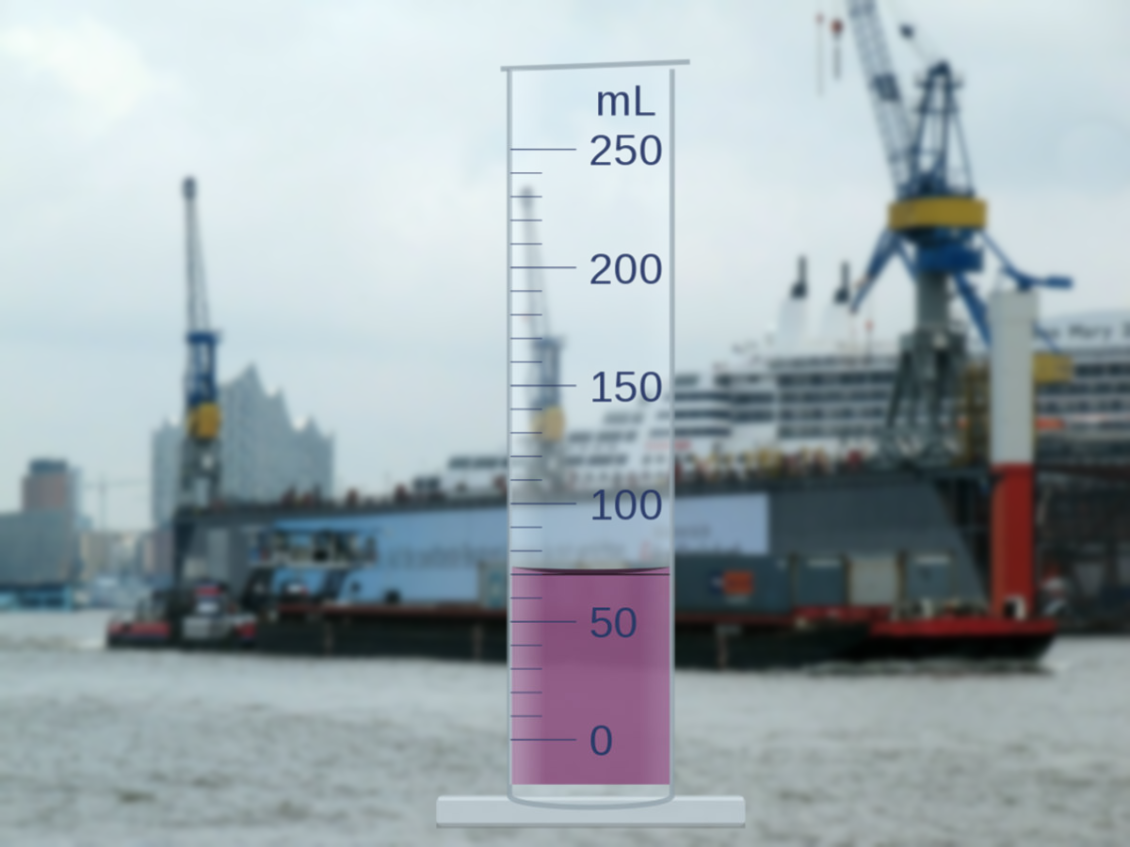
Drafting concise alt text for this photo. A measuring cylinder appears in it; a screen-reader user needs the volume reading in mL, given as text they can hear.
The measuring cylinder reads 70 mL
